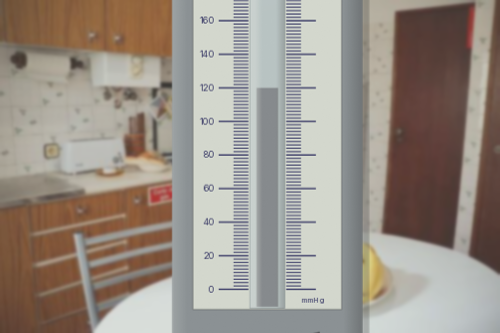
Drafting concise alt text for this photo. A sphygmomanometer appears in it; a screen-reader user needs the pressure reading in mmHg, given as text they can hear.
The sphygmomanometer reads 120 mmHg
